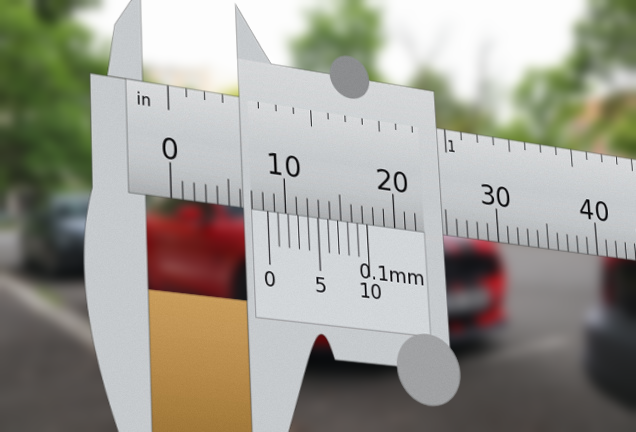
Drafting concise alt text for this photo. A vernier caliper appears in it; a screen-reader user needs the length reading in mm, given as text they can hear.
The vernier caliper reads 8.4 mm
